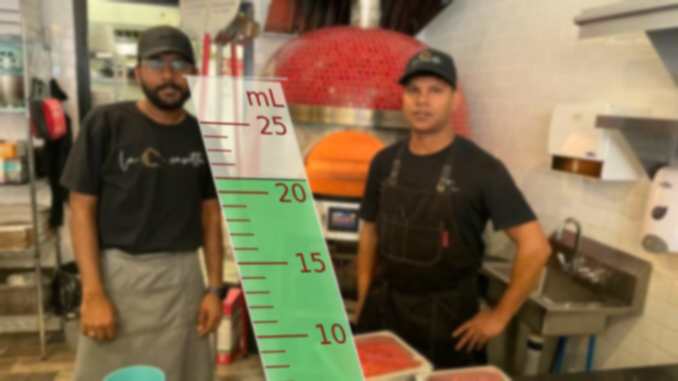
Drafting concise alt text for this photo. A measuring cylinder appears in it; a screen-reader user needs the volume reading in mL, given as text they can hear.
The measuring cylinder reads 21 mL
